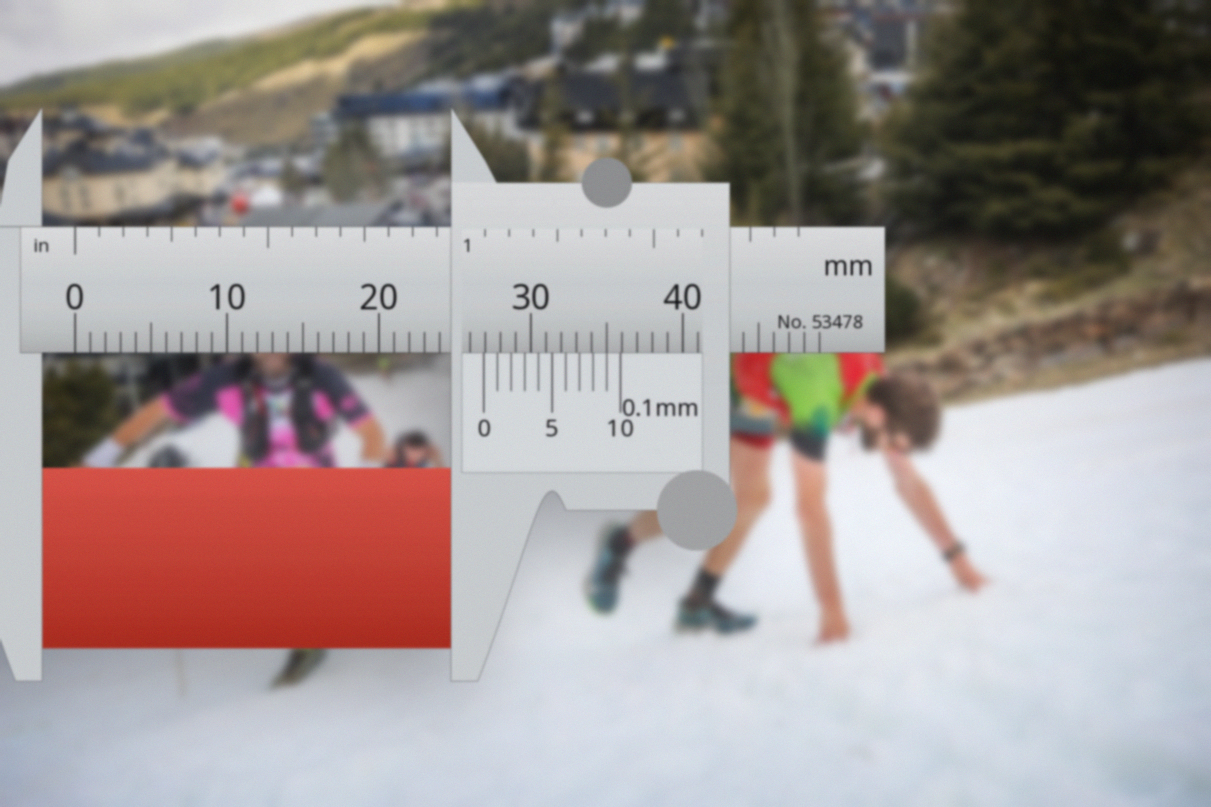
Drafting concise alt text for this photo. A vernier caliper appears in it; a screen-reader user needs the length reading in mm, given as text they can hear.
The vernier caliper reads 26.9 mm
